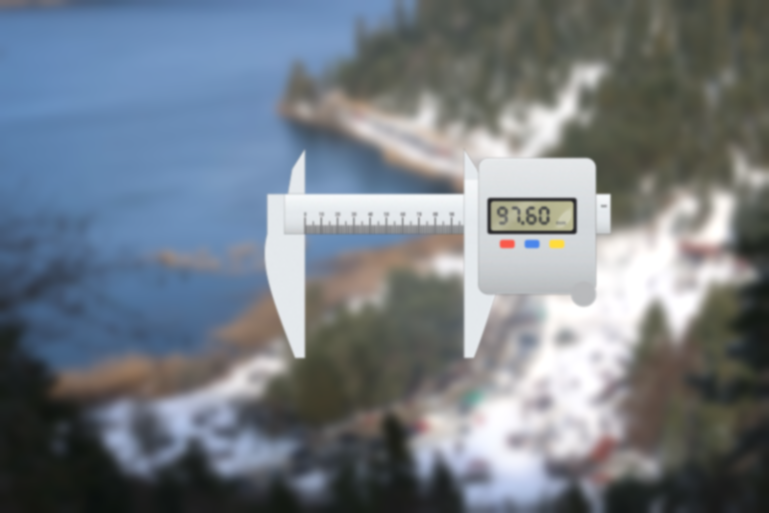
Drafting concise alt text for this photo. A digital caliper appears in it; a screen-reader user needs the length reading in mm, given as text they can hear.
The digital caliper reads 97.60 mm
